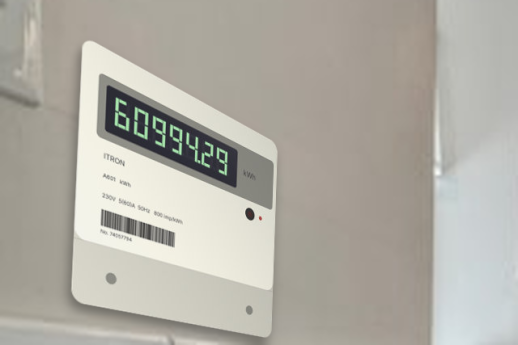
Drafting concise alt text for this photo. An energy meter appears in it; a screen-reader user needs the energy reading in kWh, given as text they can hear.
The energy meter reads 60994.29 kWh
